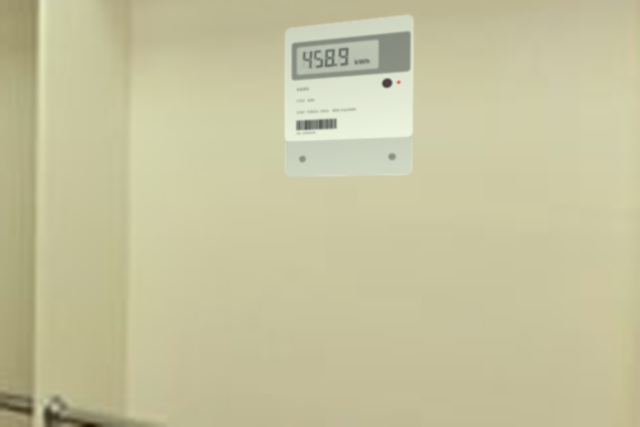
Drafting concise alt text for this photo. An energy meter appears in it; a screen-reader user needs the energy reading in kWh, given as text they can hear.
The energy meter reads 458.9 kWh
